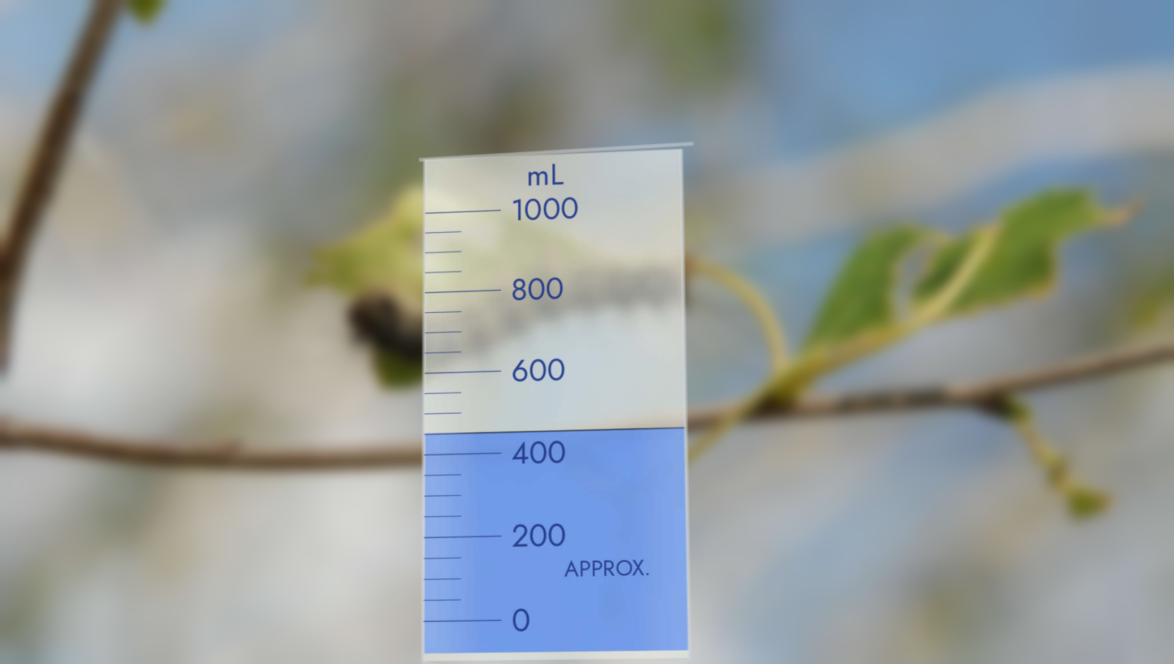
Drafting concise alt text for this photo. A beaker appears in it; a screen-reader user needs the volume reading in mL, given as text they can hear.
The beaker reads 450 mL
